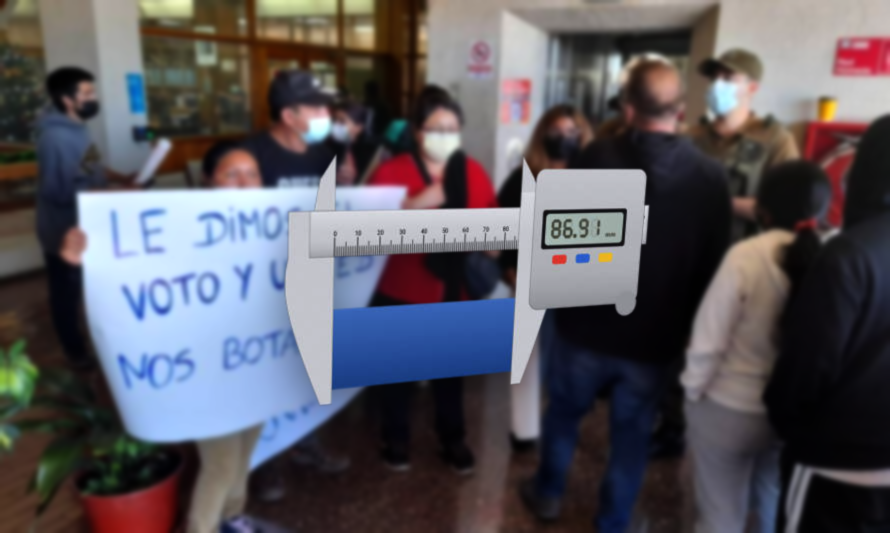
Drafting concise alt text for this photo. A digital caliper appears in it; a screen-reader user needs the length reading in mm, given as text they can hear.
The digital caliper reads 86.91 mm
